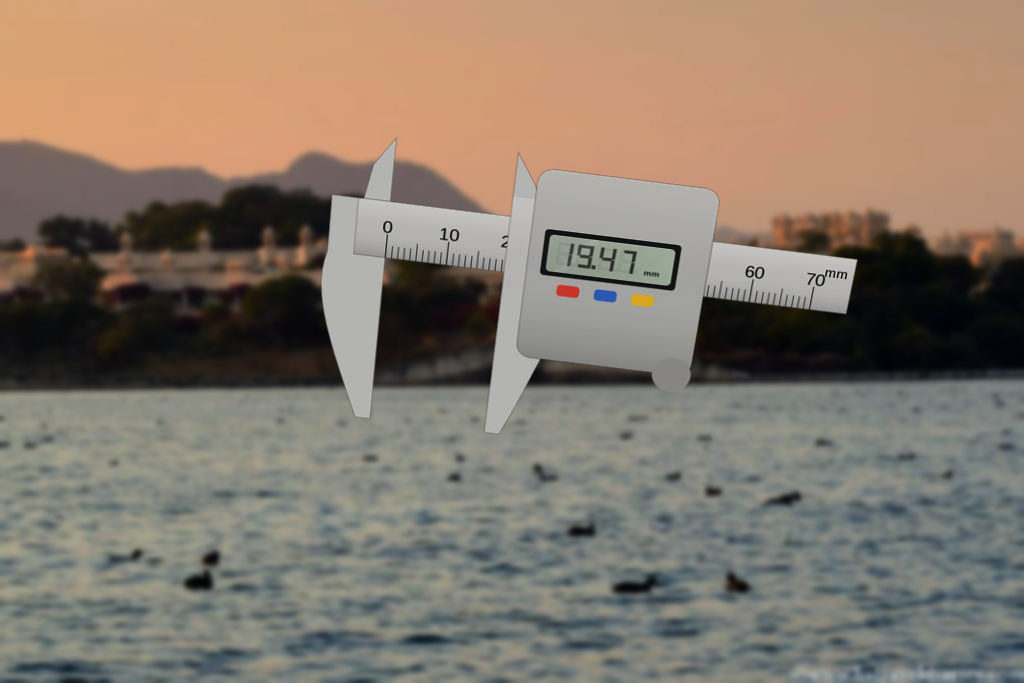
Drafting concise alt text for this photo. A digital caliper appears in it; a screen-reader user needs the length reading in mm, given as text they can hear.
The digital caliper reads 19.47 mm
